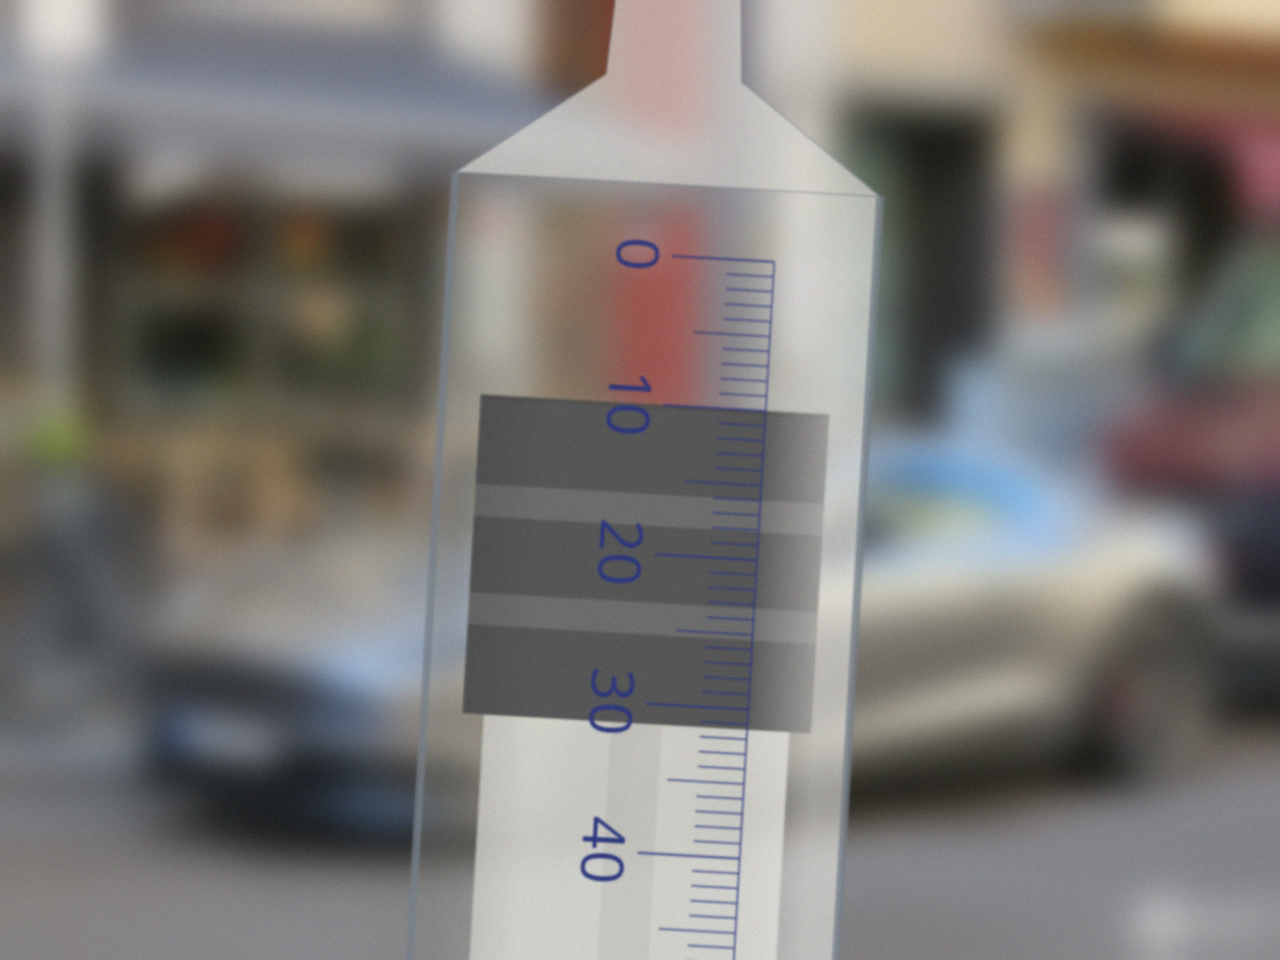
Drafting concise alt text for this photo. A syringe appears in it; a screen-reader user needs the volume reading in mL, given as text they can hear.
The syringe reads 10 mL
